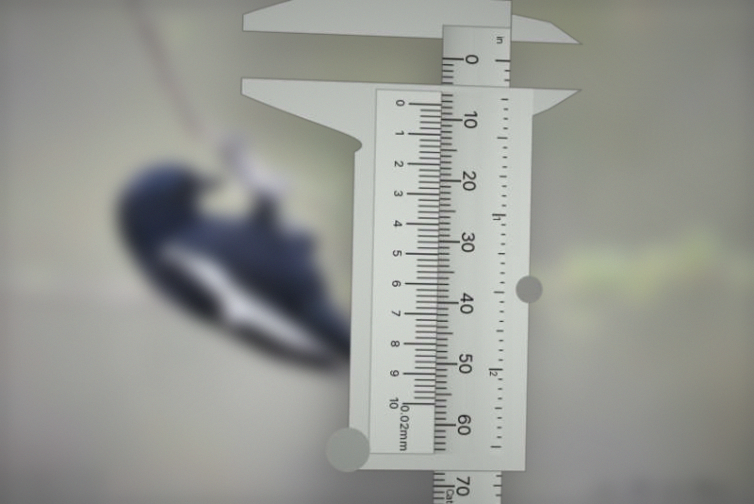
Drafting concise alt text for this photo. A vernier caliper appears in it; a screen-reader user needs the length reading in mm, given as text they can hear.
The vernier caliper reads 7.6 mm
